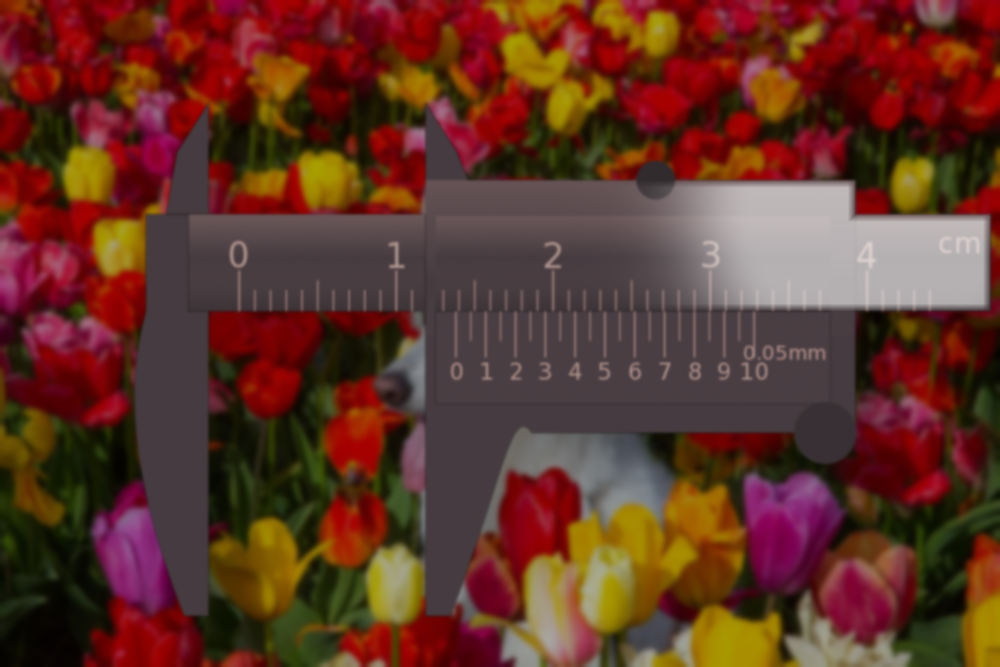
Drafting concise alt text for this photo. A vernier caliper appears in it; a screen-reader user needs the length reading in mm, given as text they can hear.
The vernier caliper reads 13.8 mm
